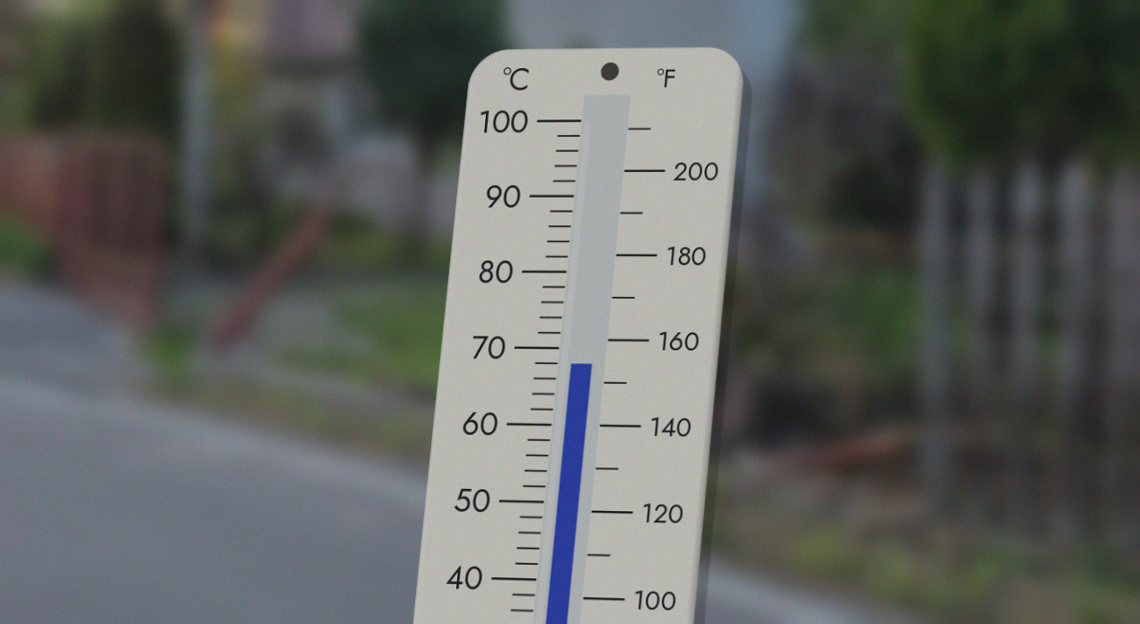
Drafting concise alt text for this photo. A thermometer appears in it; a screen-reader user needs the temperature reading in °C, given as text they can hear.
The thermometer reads 68 °C
